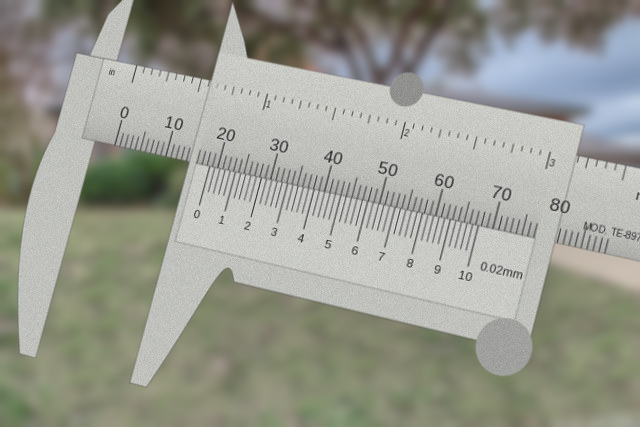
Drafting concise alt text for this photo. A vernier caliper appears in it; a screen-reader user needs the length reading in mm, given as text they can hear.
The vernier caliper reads 18.5 mm
